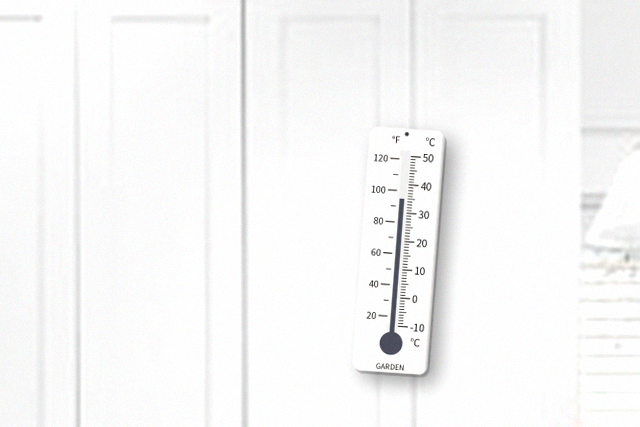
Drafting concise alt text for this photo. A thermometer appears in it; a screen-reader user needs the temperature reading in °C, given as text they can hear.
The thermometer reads 35 °C
